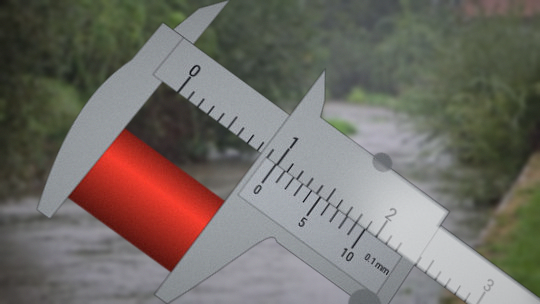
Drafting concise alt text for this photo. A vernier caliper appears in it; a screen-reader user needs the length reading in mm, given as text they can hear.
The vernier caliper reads 9.9 mm
